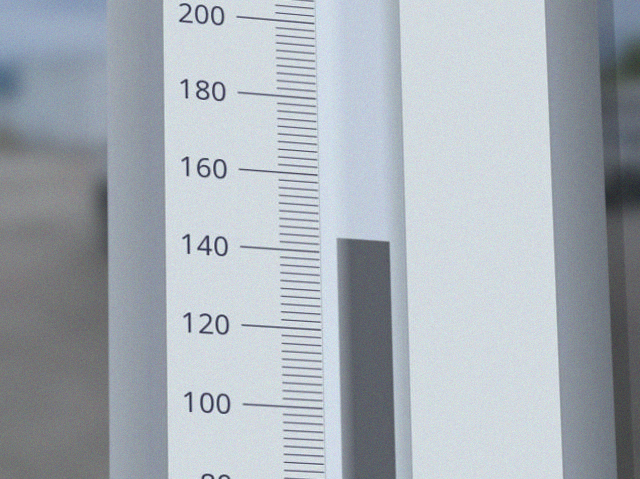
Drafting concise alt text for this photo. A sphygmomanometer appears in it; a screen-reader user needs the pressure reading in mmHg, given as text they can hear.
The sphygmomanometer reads 144 mmHg
